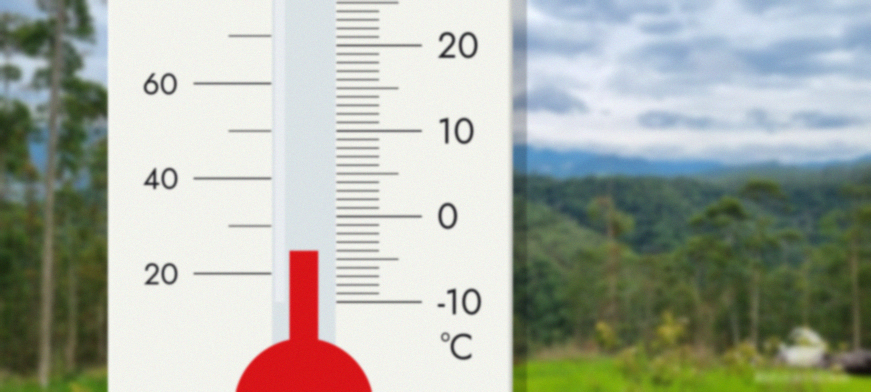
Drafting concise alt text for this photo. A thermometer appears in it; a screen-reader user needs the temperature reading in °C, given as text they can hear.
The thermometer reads -4 °C
